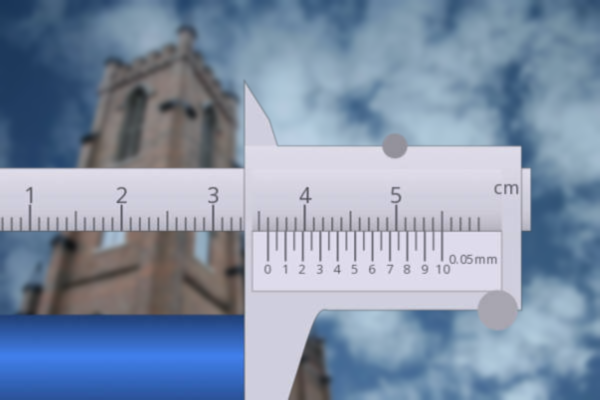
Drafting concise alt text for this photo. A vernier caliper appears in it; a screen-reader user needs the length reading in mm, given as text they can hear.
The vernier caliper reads 36.0 mm
